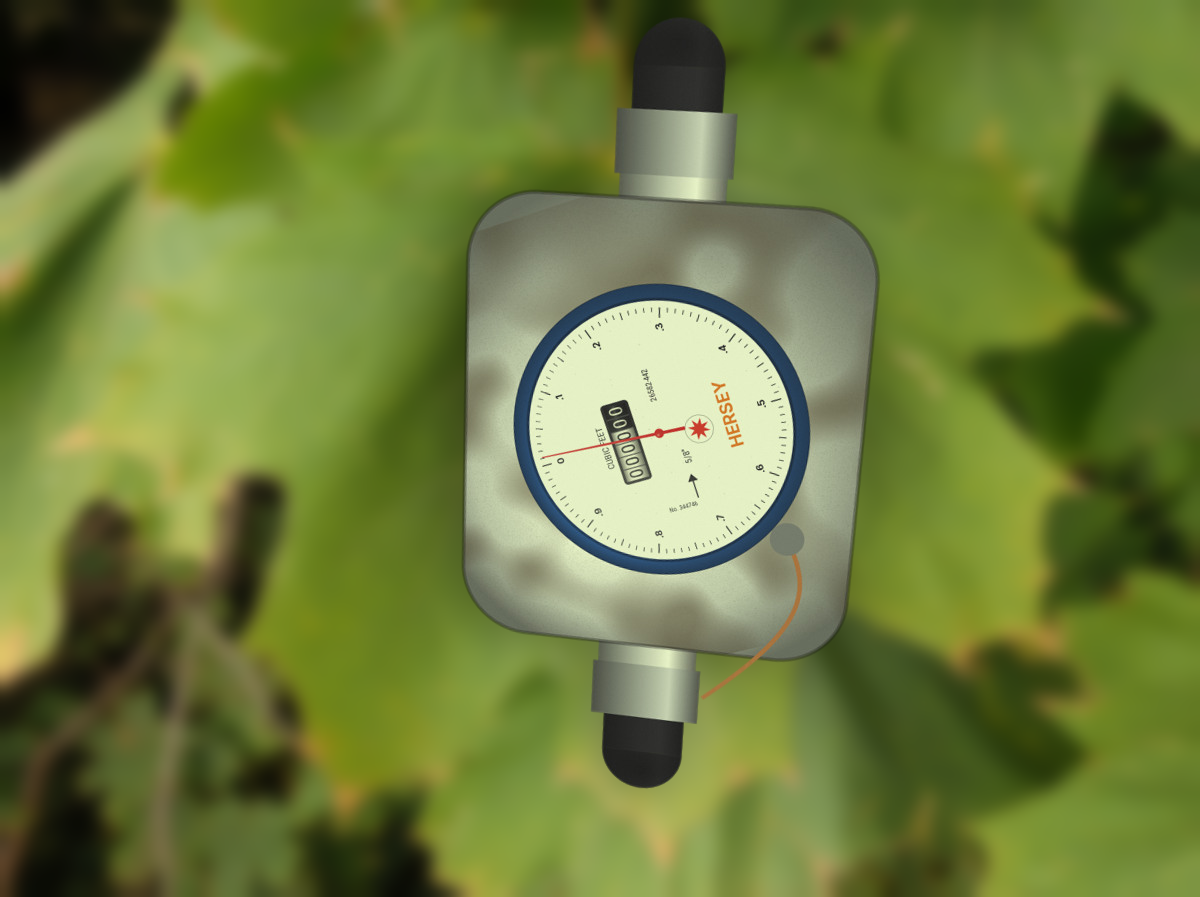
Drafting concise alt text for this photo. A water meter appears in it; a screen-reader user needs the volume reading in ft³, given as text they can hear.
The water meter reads 0.01 ft³
